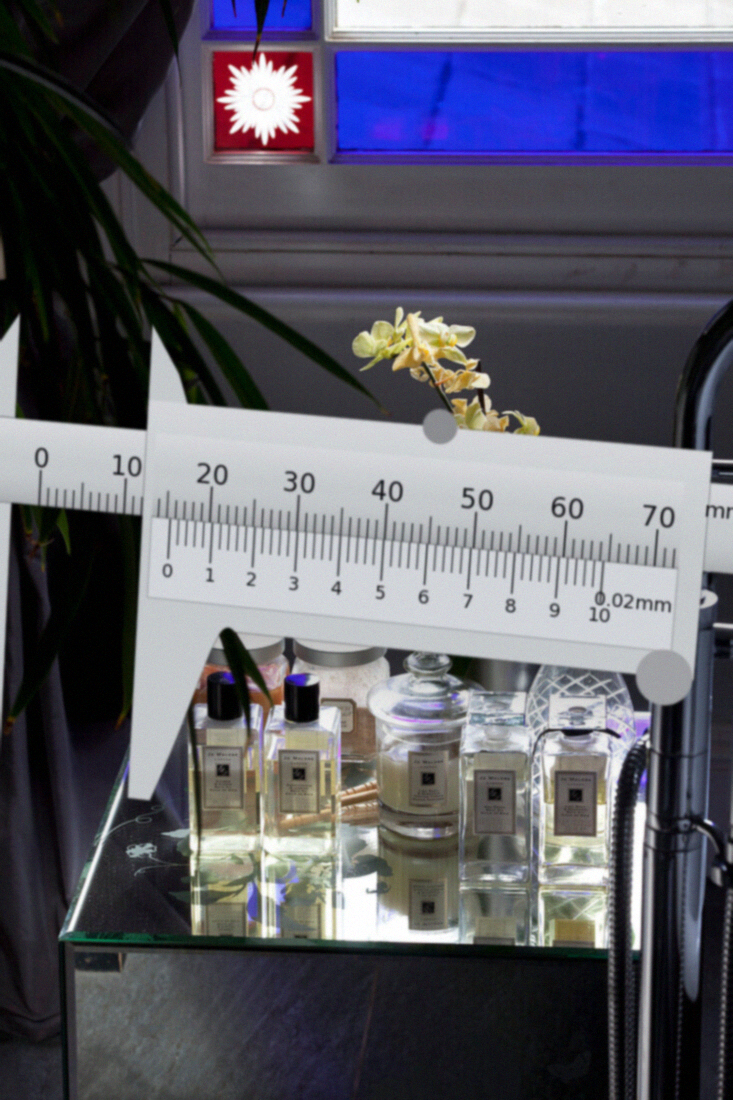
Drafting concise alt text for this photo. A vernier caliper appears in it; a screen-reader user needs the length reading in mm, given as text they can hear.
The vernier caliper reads 15.4 mm
